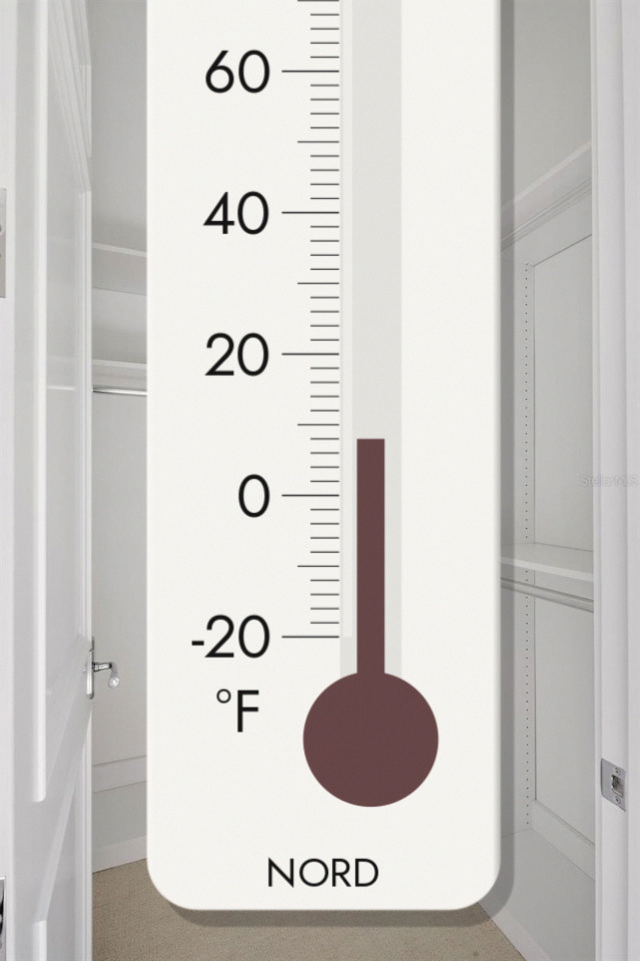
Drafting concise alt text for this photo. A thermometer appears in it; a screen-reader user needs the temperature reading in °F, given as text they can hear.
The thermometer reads 8 °F
